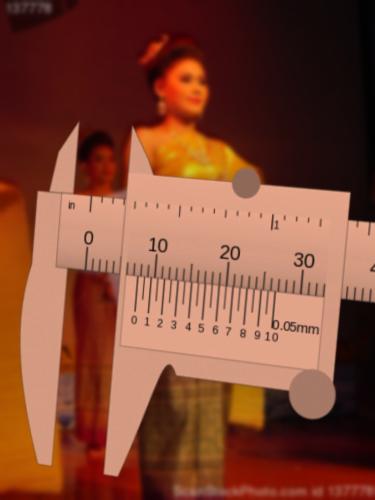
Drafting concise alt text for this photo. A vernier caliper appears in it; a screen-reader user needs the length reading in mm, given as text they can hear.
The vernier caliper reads 7.6 mm
